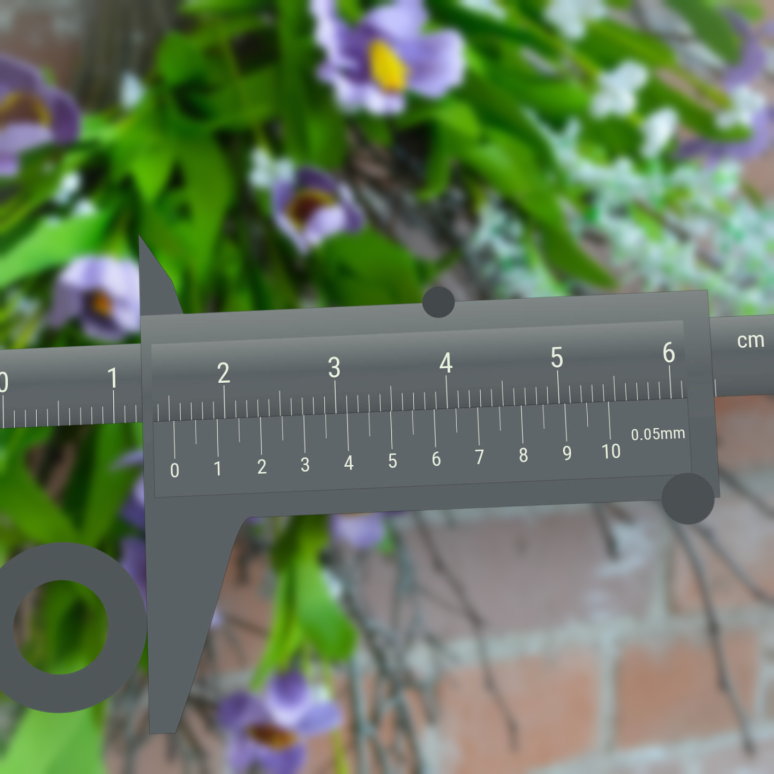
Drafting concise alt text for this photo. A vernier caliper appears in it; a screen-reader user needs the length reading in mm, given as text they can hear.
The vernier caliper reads 15.4 mm
